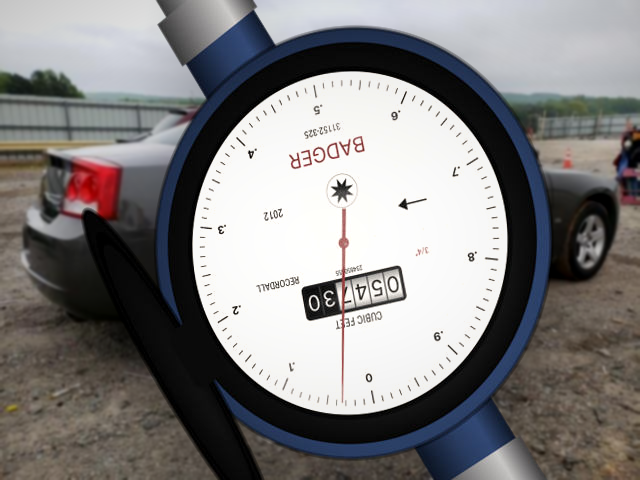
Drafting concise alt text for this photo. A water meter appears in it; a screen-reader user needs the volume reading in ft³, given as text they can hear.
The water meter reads 54730.03 ft³
